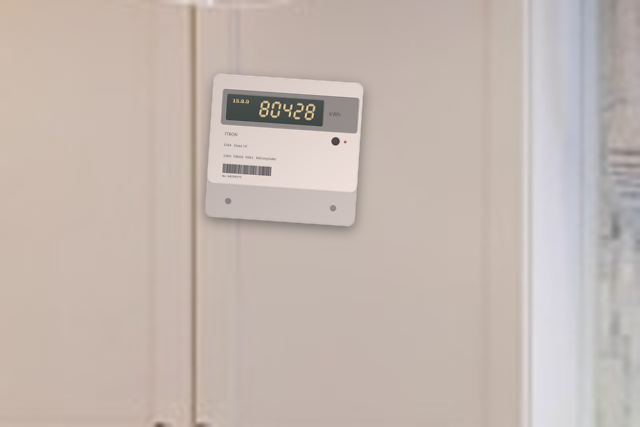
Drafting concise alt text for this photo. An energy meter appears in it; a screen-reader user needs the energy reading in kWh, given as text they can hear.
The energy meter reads 80428 kWh
